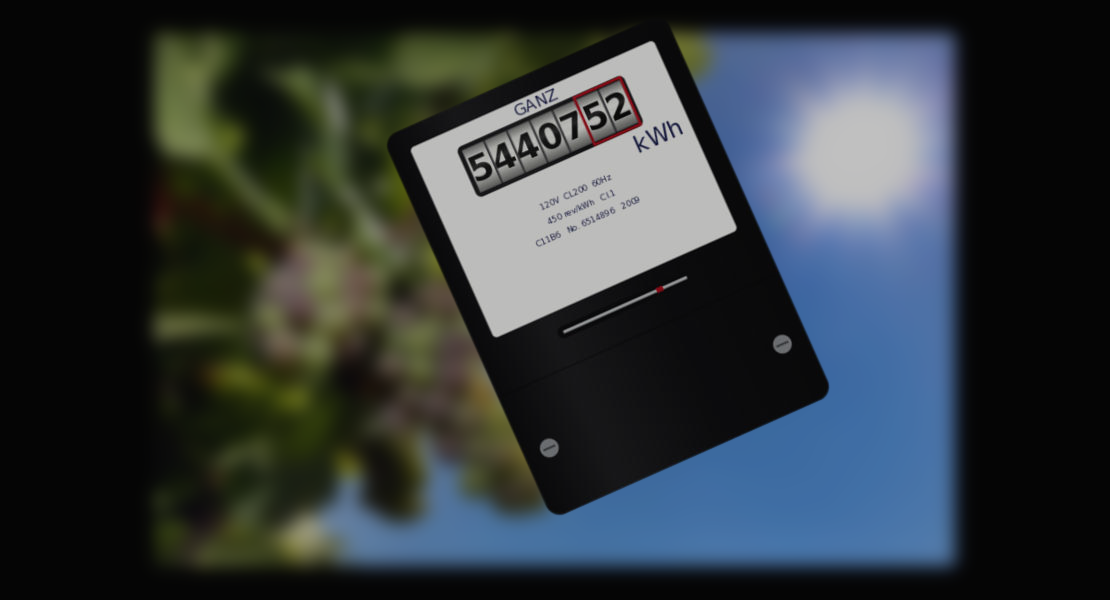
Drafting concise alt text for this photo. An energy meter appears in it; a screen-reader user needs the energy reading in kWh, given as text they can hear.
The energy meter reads 54407.52 kWh
